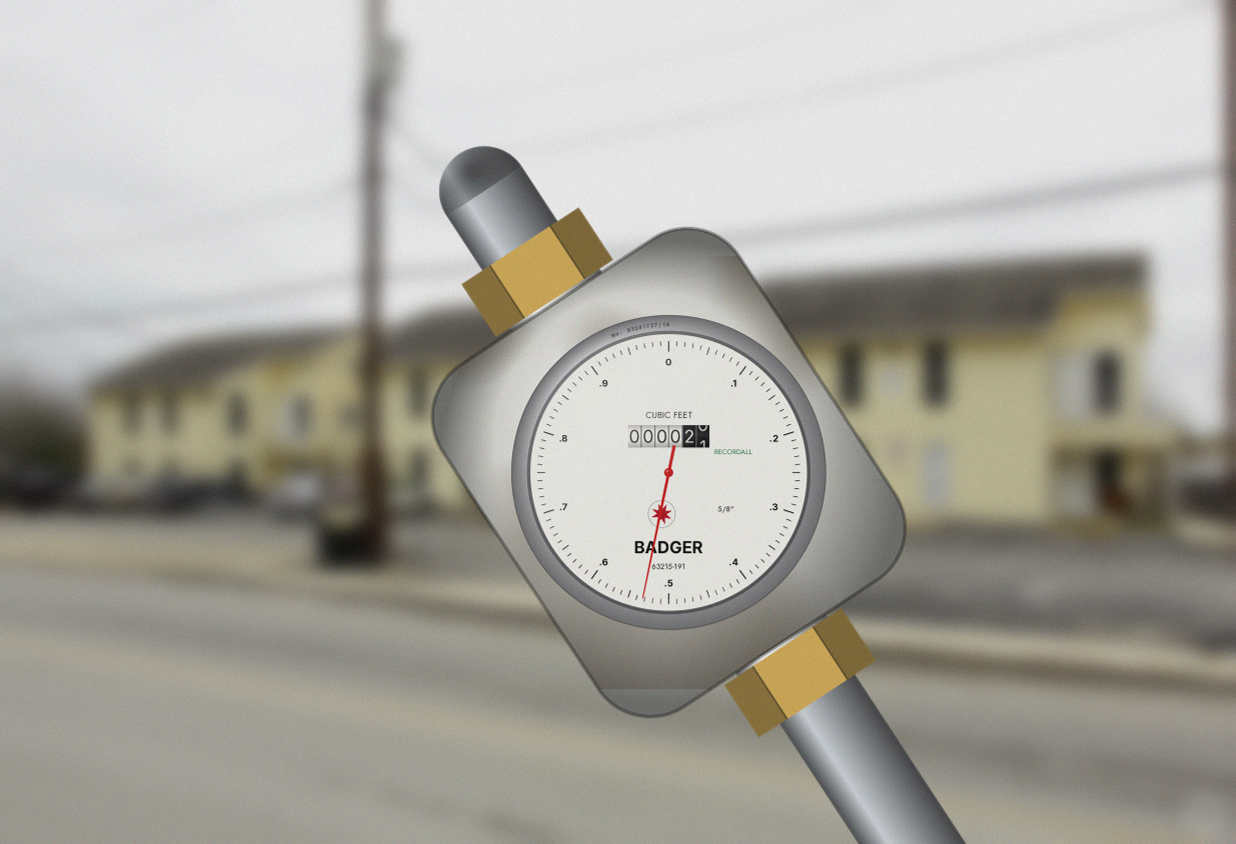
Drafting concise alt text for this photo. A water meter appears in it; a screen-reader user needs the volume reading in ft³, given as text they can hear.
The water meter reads 20.53 ft³
